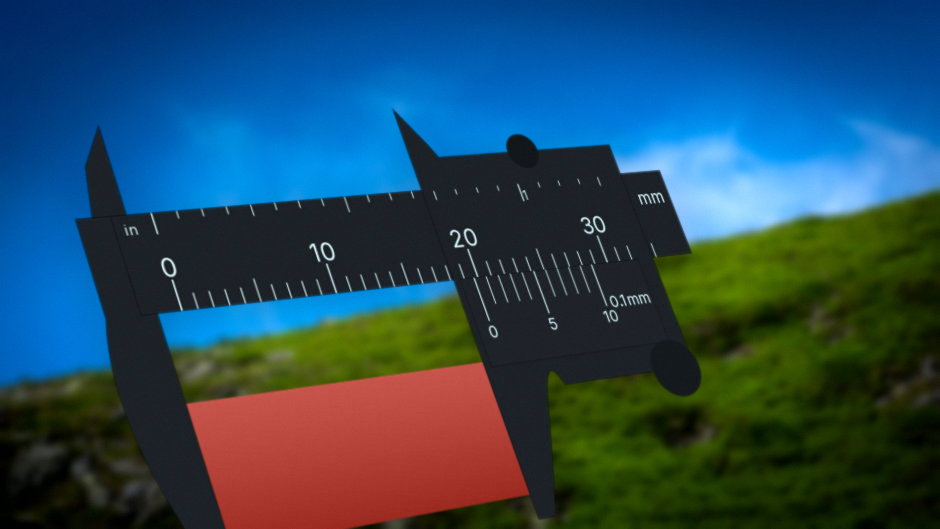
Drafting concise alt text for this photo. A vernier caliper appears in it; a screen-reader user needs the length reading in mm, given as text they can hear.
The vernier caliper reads 19.7 mm
